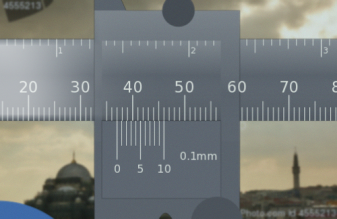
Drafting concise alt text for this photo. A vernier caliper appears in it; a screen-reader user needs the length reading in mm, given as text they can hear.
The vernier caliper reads 37.0 mm
